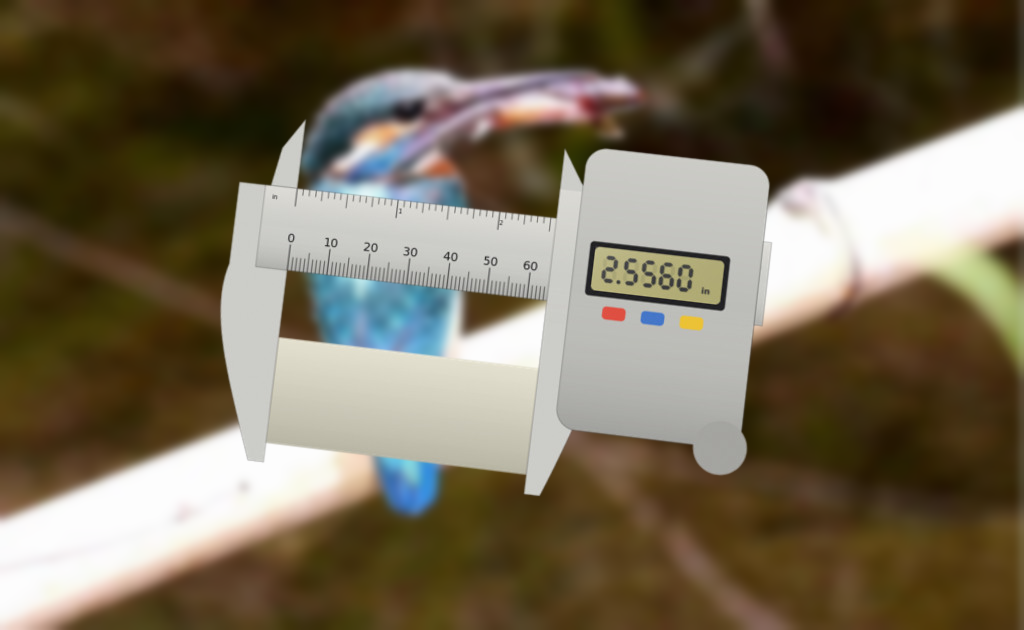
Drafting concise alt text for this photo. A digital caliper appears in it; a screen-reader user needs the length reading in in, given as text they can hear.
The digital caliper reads 2.5560 in
